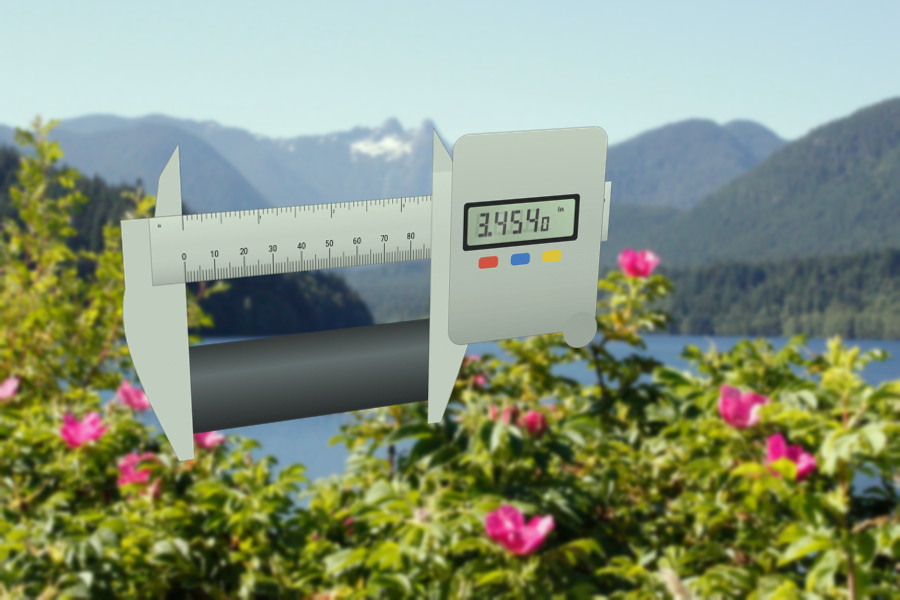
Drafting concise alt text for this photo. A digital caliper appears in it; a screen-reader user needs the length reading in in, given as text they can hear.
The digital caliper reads 3.4540 in
